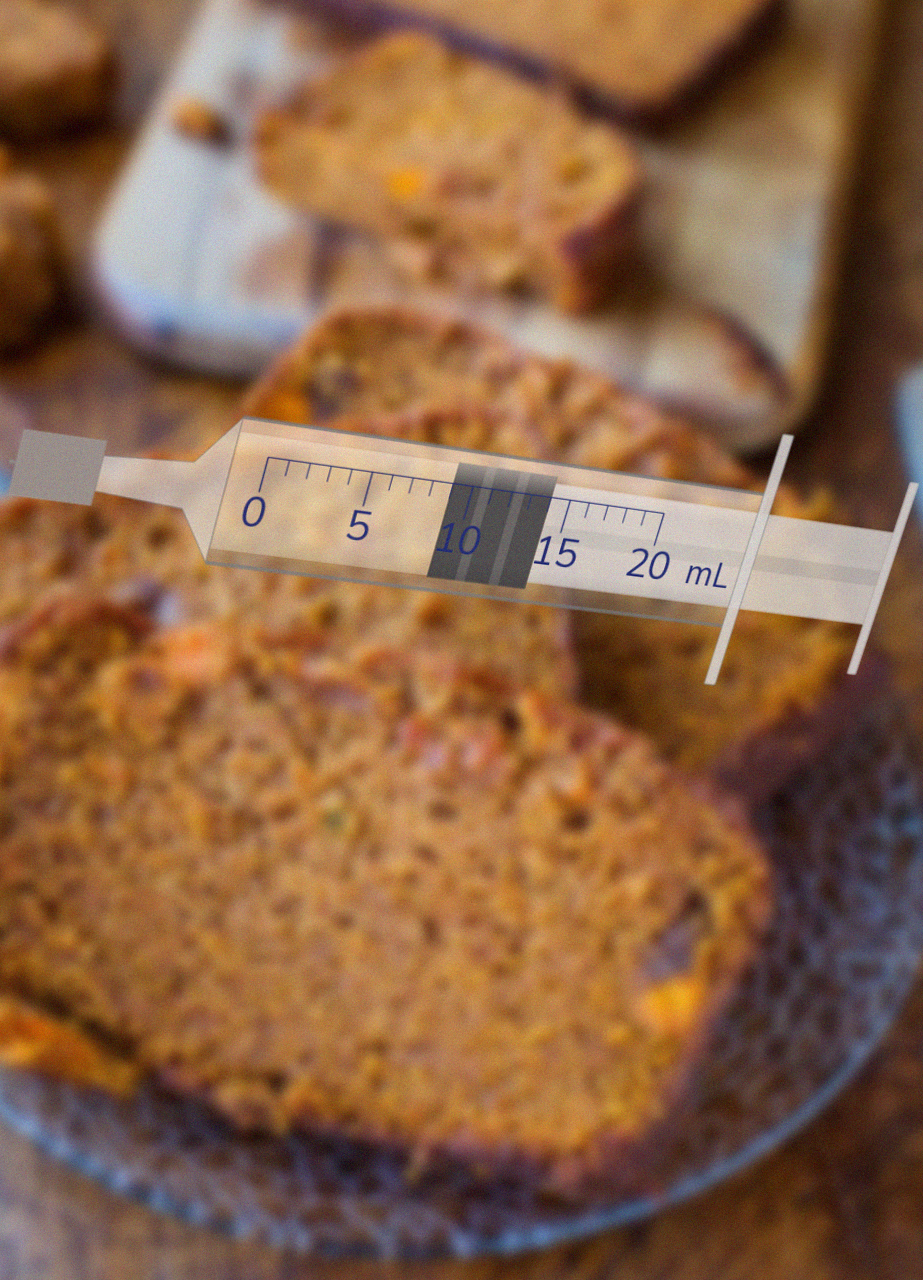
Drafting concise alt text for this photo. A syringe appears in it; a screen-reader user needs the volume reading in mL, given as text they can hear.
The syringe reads 9 mL
